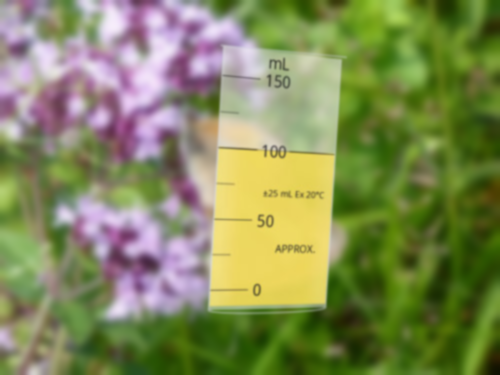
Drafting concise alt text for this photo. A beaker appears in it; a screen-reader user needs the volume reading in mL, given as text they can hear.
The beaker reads 100 mL
